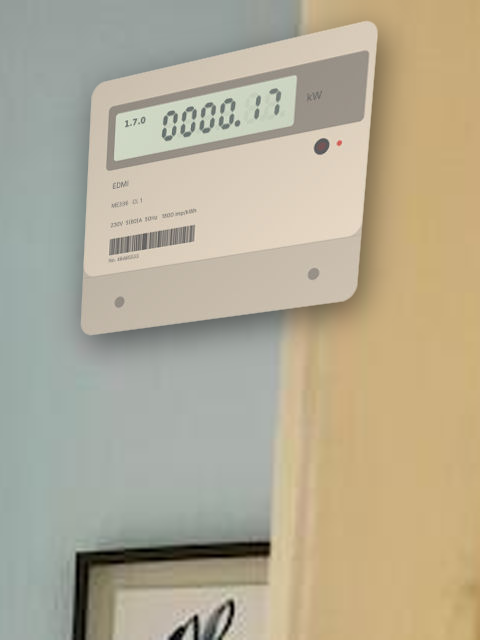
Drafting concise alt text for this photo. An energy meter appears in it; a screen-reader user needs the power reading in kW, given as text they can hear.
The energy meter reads 0.17 kW
